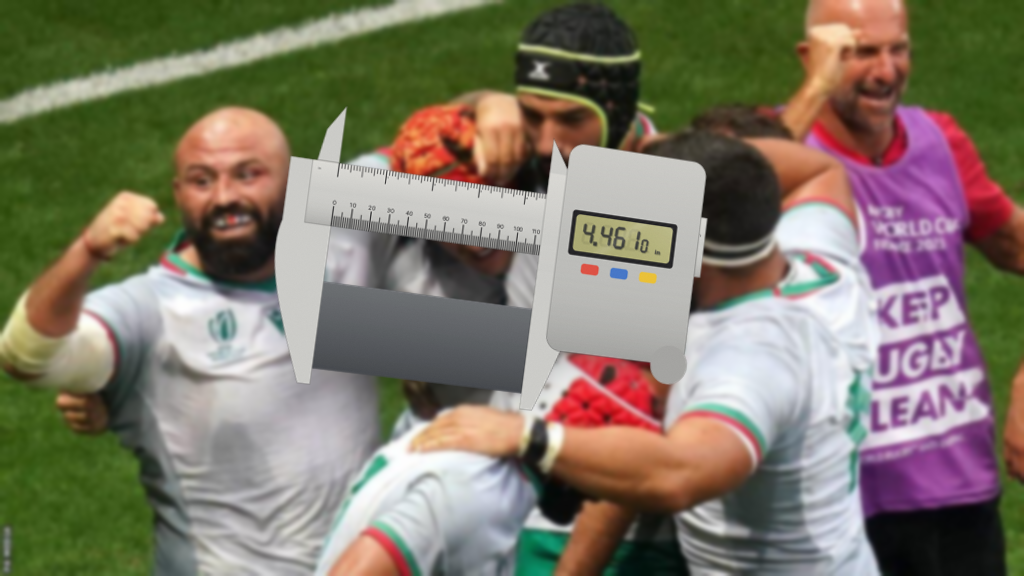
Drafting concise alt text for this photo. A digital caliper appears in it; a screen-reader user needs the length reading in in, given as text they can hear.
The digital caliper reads 4.4610 in
